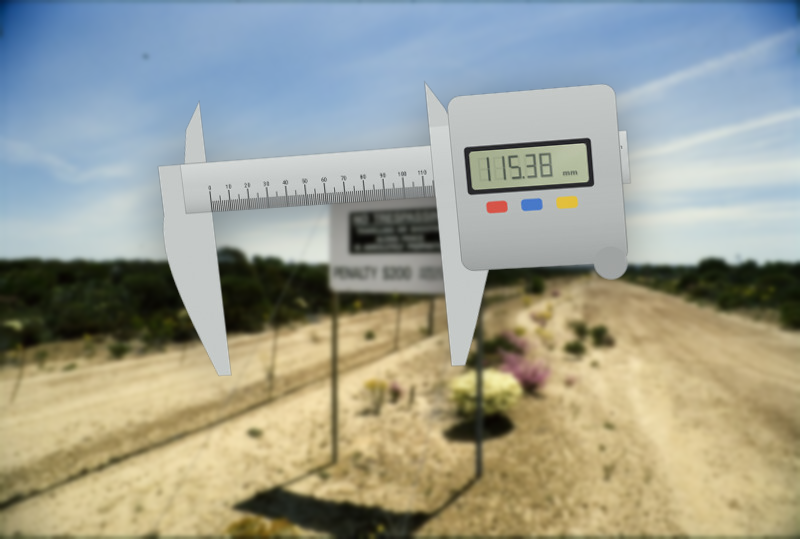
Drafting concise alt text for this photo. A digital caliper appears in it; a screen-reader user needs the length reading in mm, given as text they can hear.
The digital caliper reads 115.38 mm
